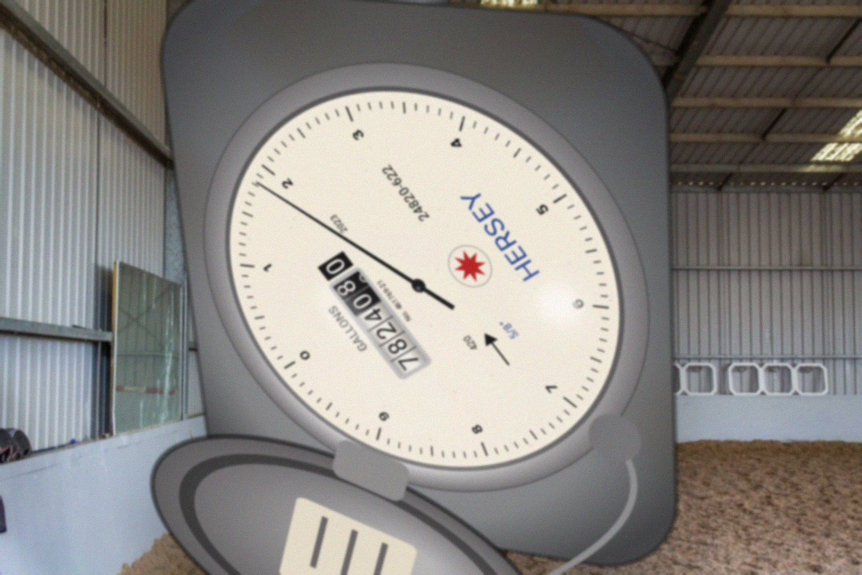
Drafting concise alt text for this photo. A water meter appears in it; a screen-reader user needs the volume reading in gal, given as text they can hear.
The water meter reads 7824081.8 gal
